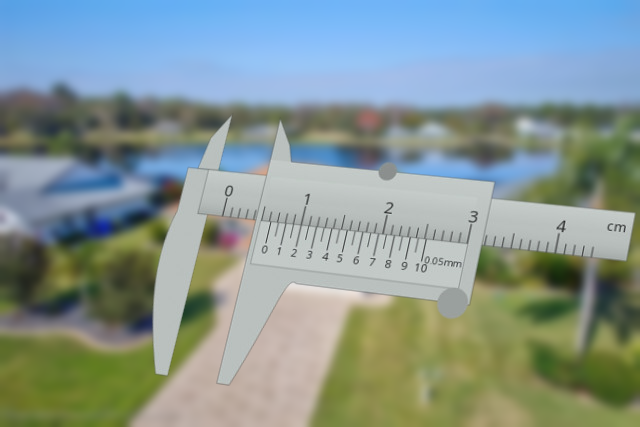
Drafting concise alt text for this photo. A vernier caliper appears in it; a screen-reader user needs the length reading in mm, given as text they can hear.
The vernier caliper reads 6.2 mm
